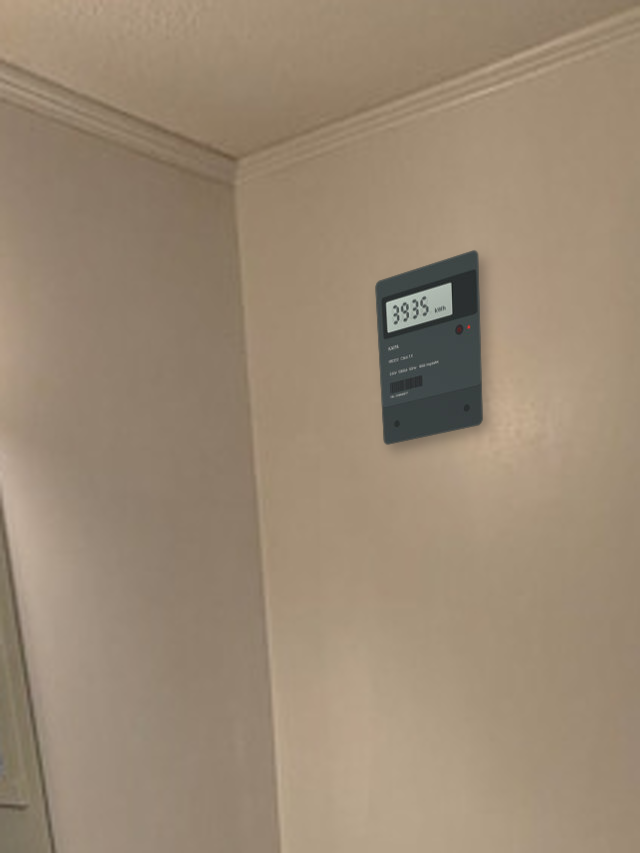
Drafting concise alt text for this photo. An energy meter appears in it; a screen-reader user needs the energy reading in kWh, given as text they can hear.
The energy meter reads 3935 kWh
